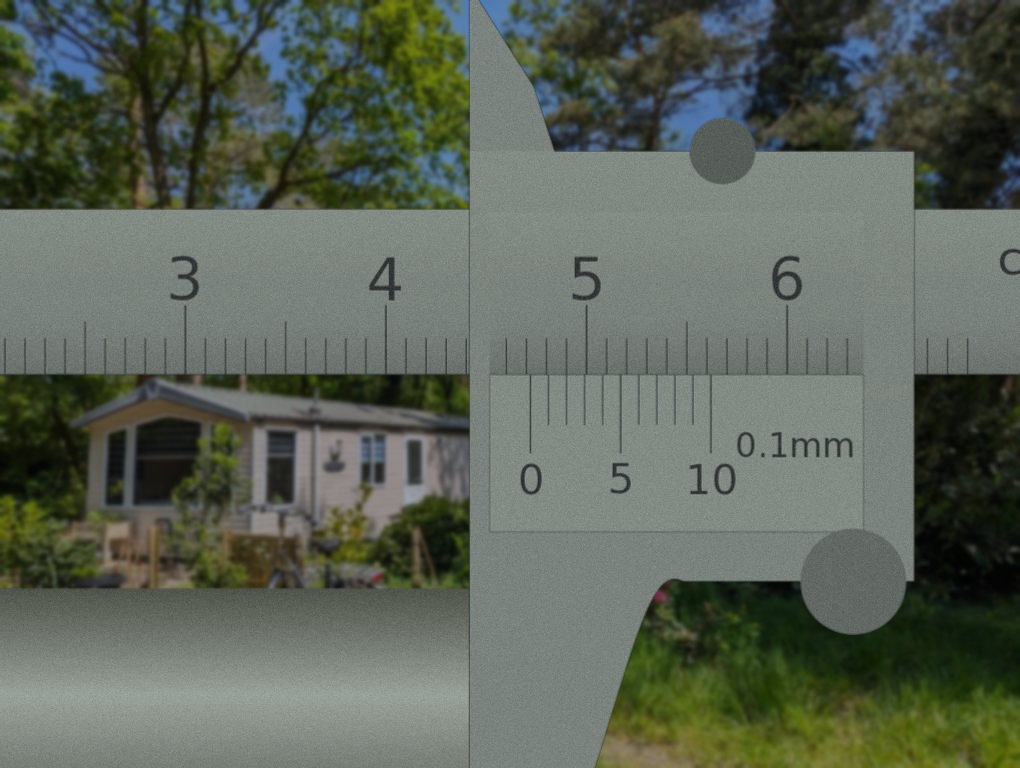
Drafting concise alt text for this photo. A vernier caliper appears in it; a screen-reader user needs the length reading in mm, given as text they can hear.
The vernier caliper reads 47.2 mm
